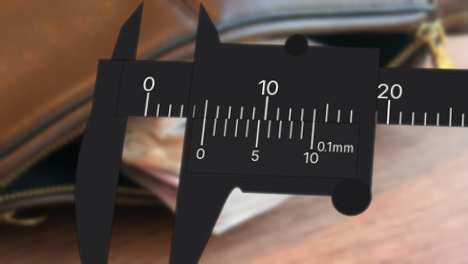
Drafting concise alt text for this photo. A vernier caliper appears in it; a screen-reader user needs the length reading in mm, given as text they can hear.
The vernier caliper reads 5.0 mm
